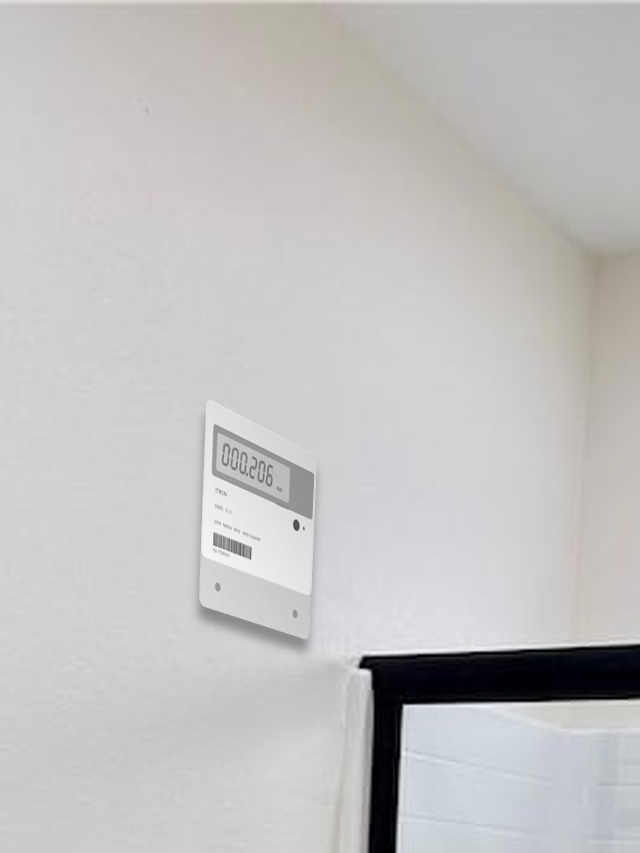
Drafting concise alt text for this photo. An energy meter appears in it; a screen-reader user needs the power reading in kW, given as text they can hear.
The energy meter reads 0.206 kW
